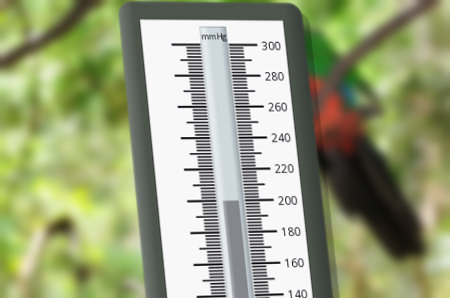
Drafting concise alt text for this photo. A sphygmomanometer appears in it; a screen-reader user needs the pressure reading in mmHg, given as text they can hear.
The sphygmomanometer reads 200 mmHg
